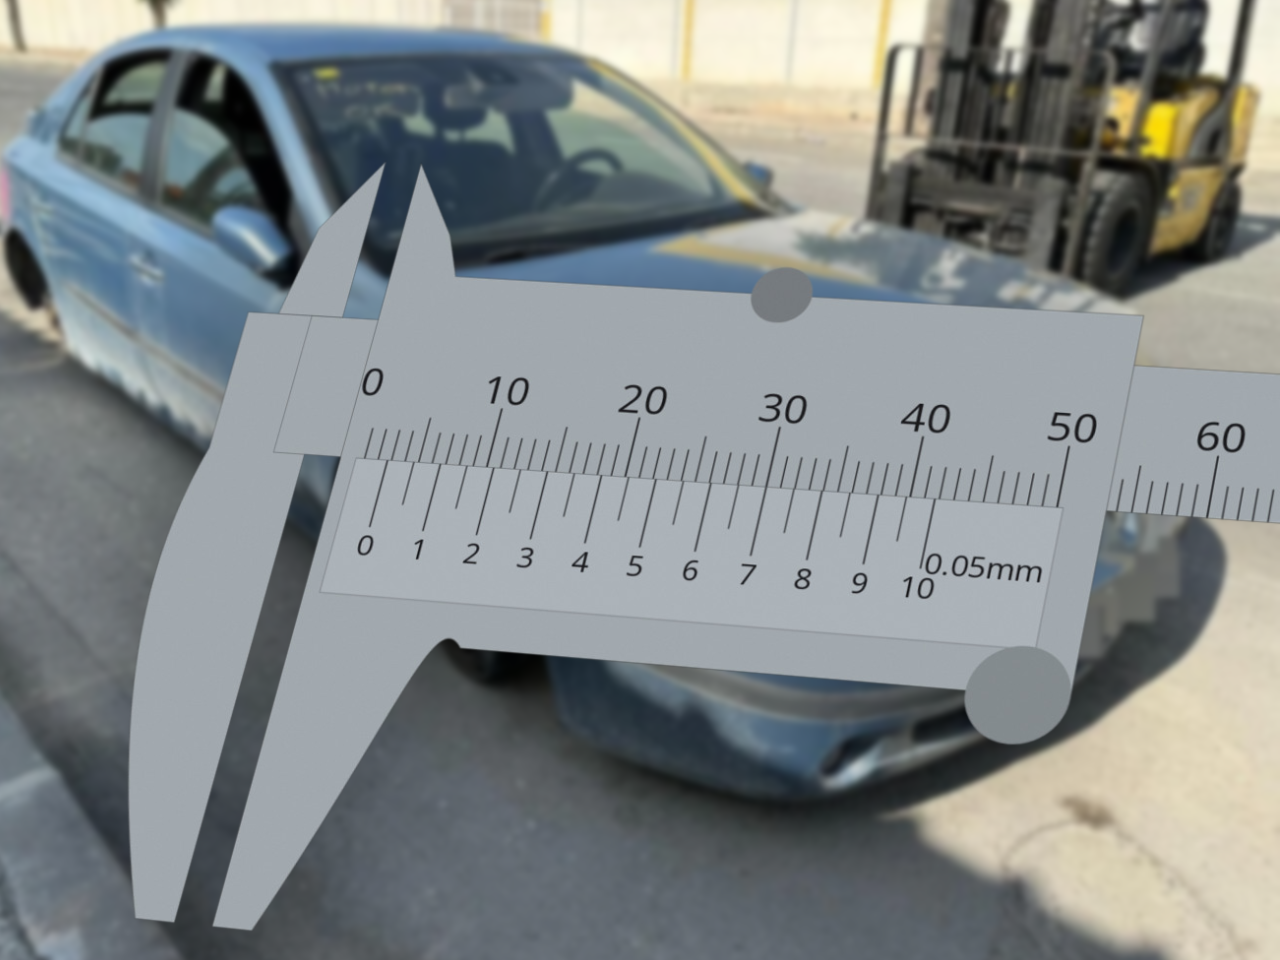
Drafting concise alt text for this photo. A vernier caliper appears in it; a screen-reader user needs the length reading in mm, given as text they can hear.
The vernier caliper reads 2.7 mm
